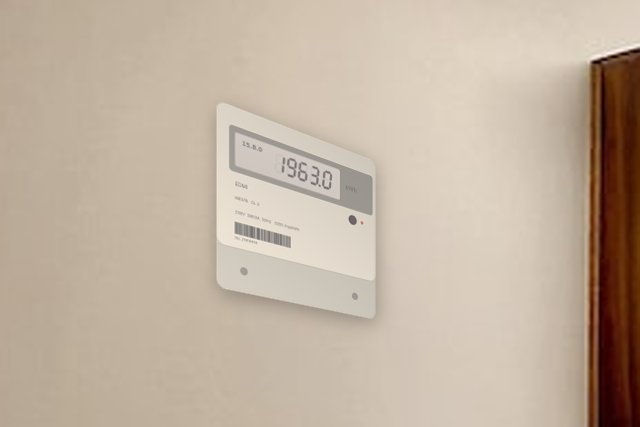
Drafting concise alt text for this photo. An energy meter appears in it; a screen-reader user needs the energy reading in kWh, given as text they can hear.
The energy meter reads 1963.0 kWh
